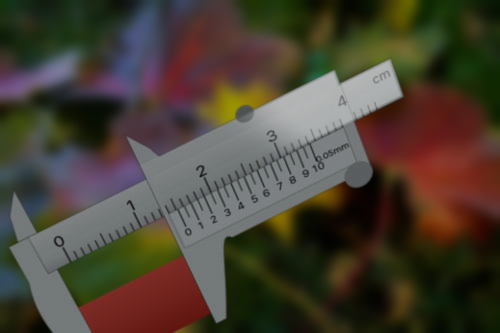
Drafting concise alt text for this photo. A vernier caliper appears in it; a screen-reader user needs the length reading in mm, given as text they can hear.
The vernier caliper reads 15.2 mm
